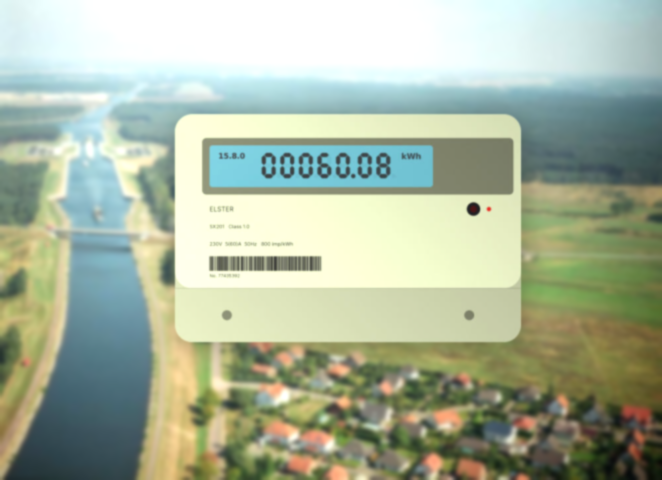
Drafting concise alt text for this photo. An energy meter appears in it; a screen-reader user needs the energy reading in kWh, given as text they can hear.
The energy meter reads 60.08 kWh
